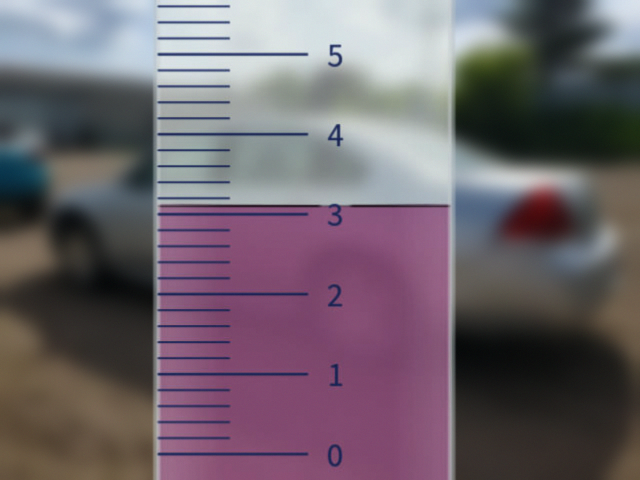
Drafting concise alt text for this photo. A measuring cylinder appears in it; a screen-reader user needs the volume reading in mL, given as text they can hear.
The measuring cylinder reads 3.1 mL
